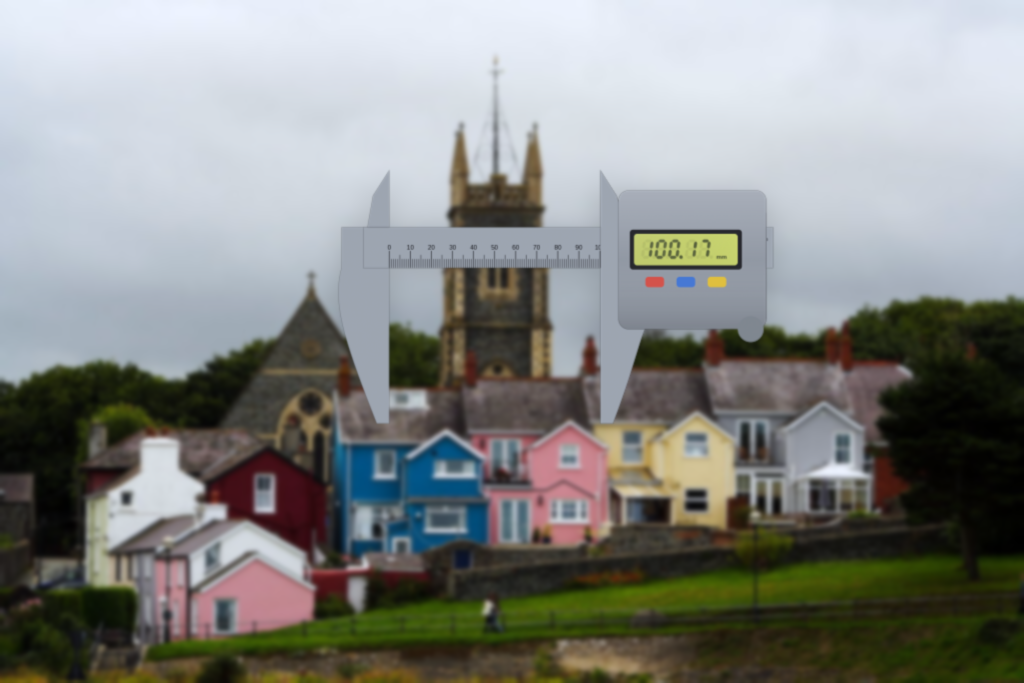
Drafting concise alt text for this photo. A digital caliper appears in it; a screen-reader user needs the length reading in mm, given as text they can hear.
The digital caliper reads 100.17 mm
